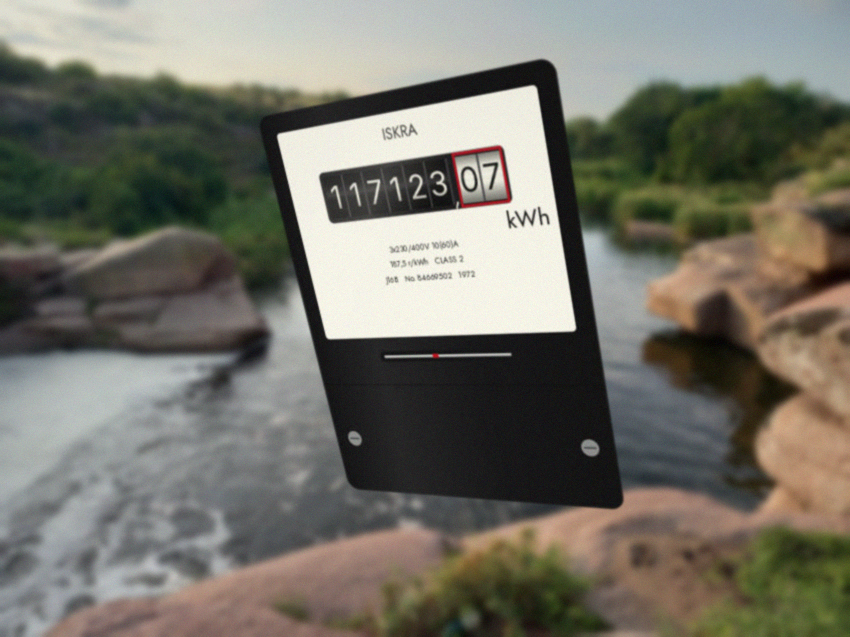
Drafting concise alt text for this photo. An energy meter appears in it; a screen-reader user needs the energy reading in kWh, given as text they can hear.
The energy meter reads 117123.07 kWh
